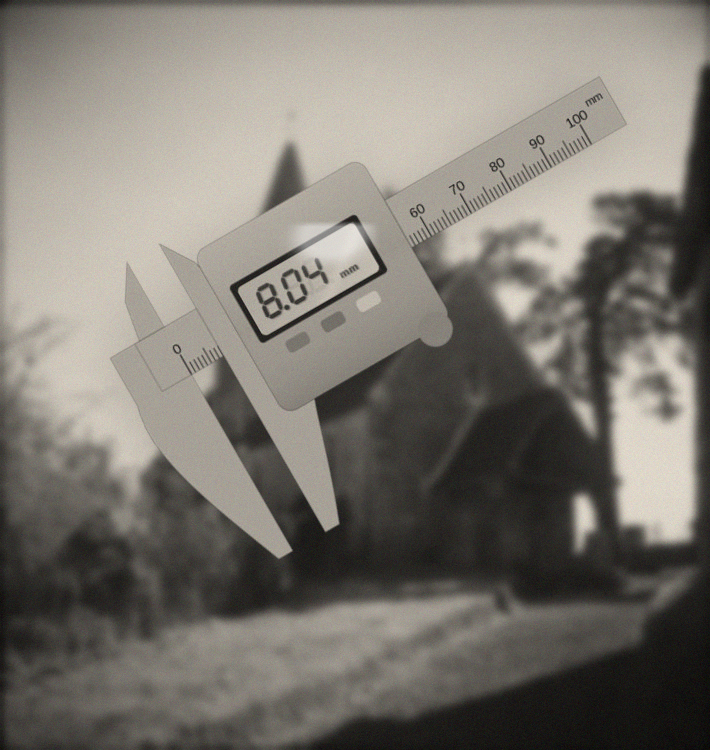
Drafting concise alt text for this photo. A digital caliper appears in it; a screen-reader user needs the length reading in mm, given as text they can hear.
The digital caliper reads 8.04 mm
